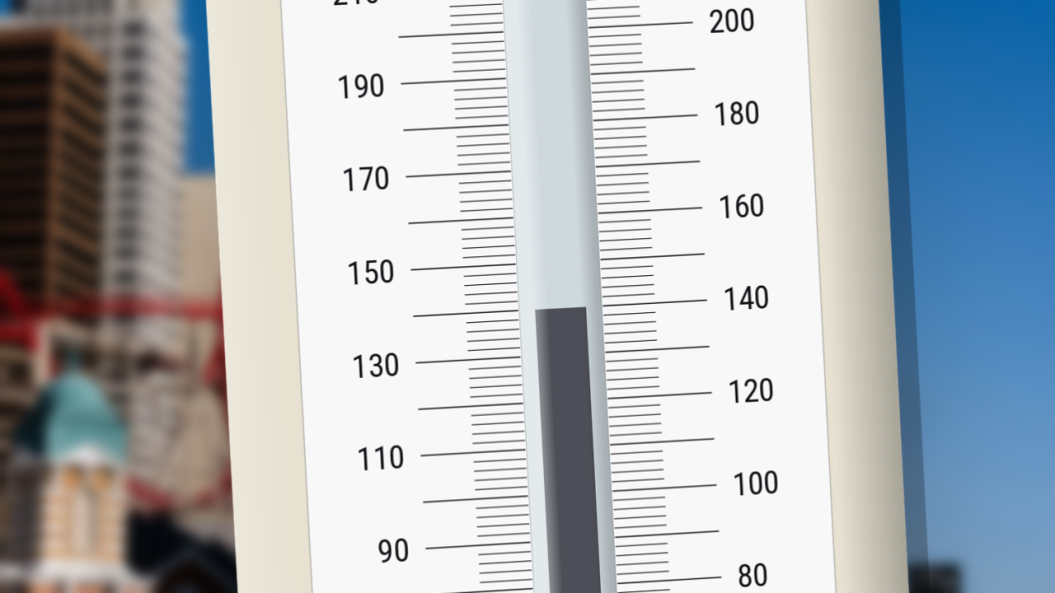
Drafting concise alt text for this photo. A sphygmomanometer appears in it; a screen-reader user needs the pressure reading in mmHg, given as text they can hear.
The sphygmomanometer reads 140 mmHg
